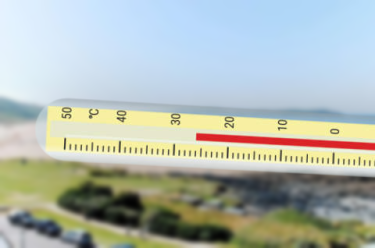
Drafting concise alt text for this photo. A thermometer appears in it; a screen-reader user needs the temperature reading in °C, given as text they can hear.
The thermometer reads 26 °C
